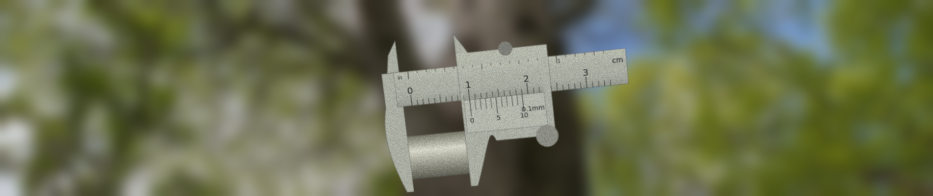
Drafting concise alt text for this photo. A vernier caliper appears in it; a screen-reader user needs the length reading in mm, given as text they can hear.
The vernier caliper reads 10.0 mm
